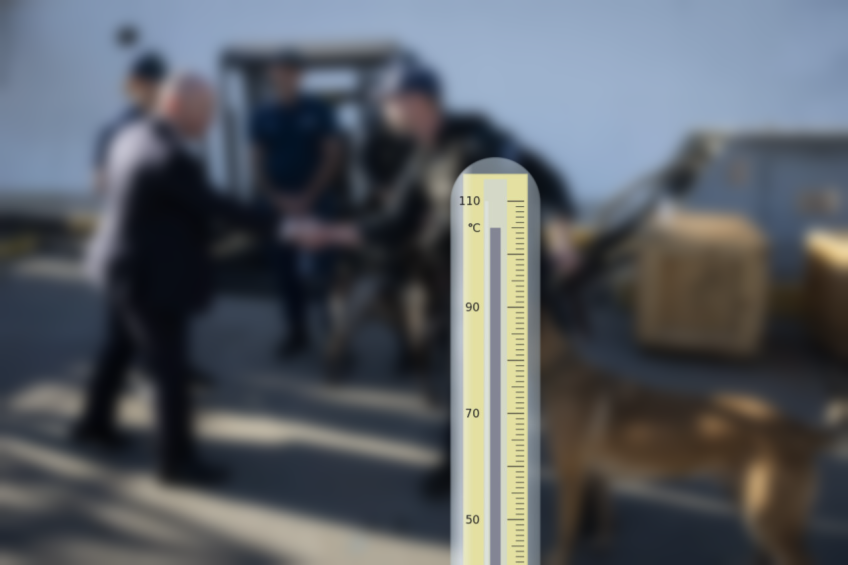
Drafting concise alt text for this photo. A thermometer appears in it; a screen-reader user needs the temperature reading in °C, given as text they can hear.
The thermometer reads 105 °C
